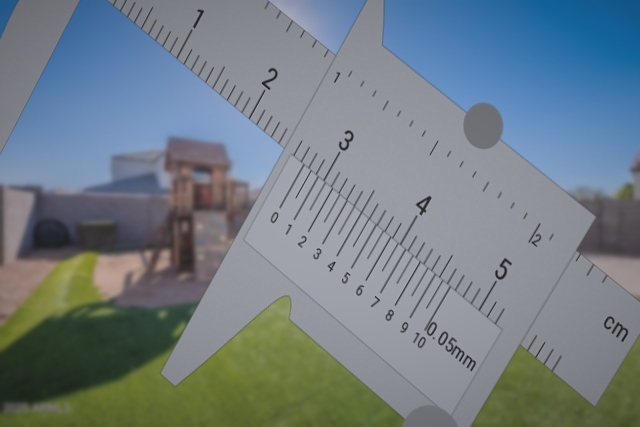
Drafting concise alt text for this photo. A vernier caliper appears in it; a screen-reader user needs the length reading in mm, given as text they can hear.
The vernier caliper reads 27.4 mm
